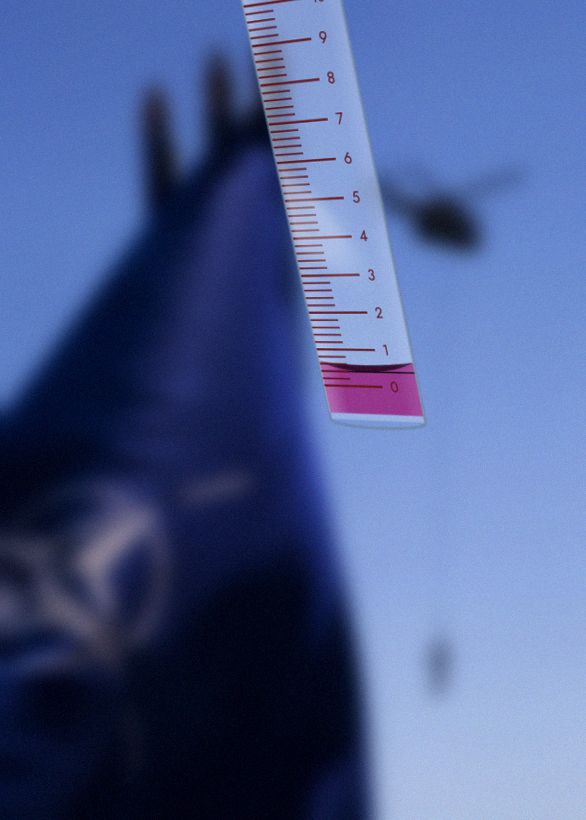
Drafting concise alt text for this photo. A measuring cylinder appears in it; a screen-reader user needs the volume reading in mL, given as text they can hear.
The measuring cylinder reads 0.4 mL
